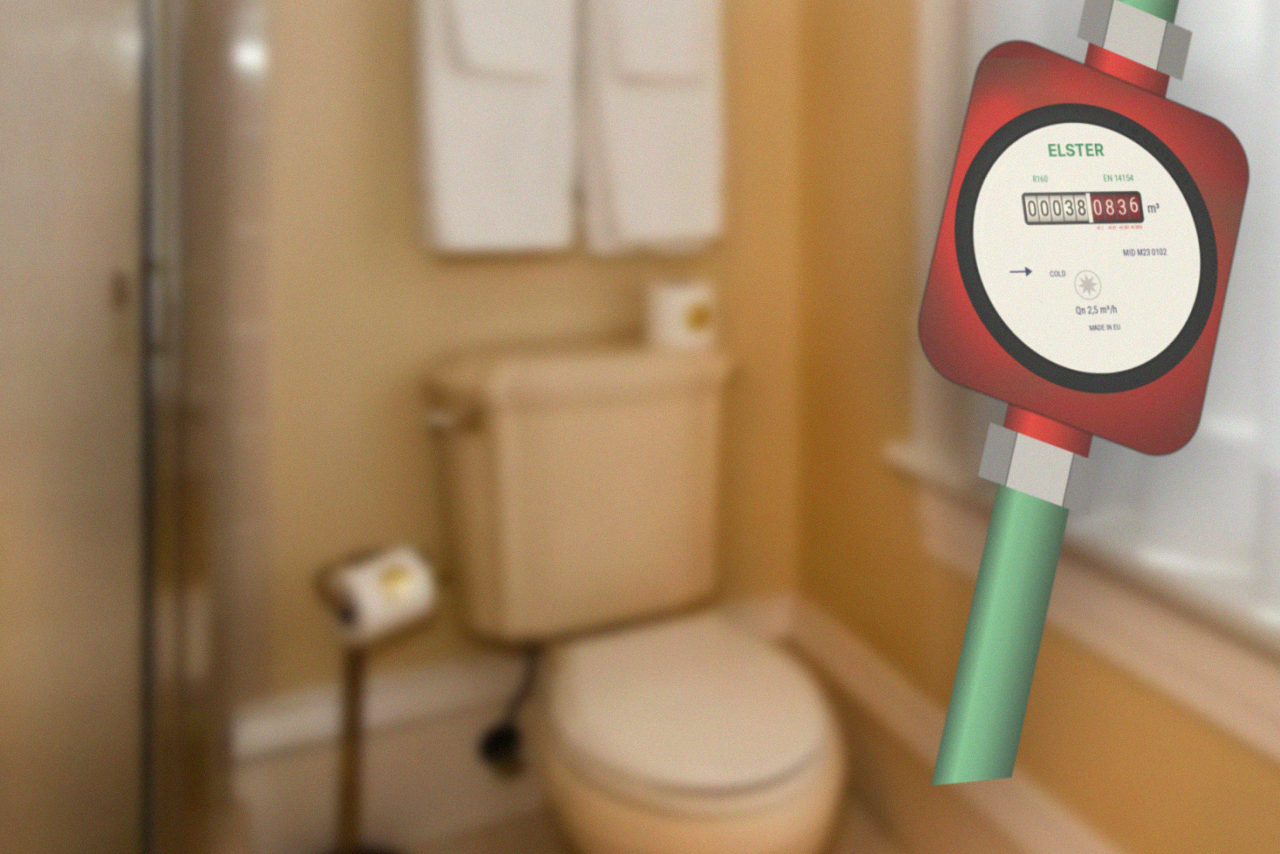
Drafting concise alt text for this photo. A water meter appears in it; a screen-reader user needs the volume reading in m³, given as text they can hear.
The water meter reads 38.0836 m³
